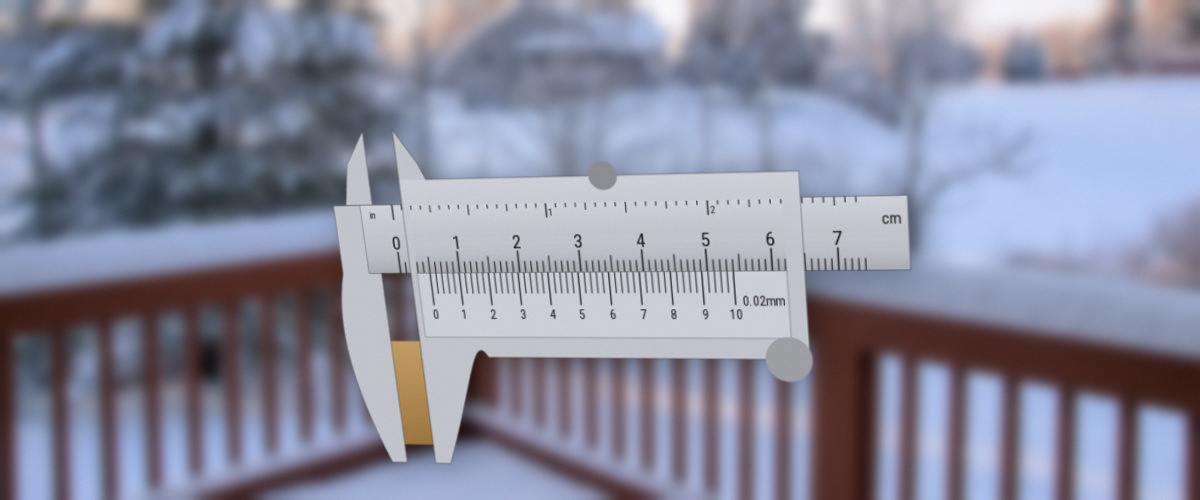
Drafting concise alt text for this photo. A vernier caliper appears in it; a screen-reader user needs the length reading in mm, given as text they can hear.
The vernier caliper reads 5.0 mm
